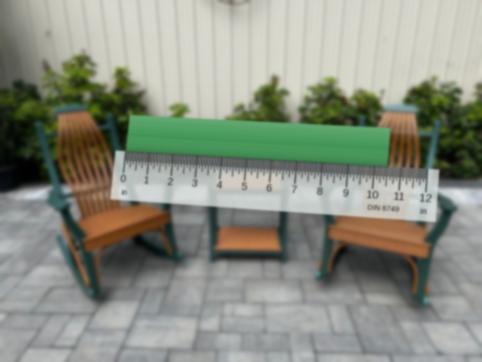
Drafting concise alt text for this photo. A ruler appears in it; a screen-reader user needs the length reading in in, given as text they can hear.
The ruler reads 10.5 in
